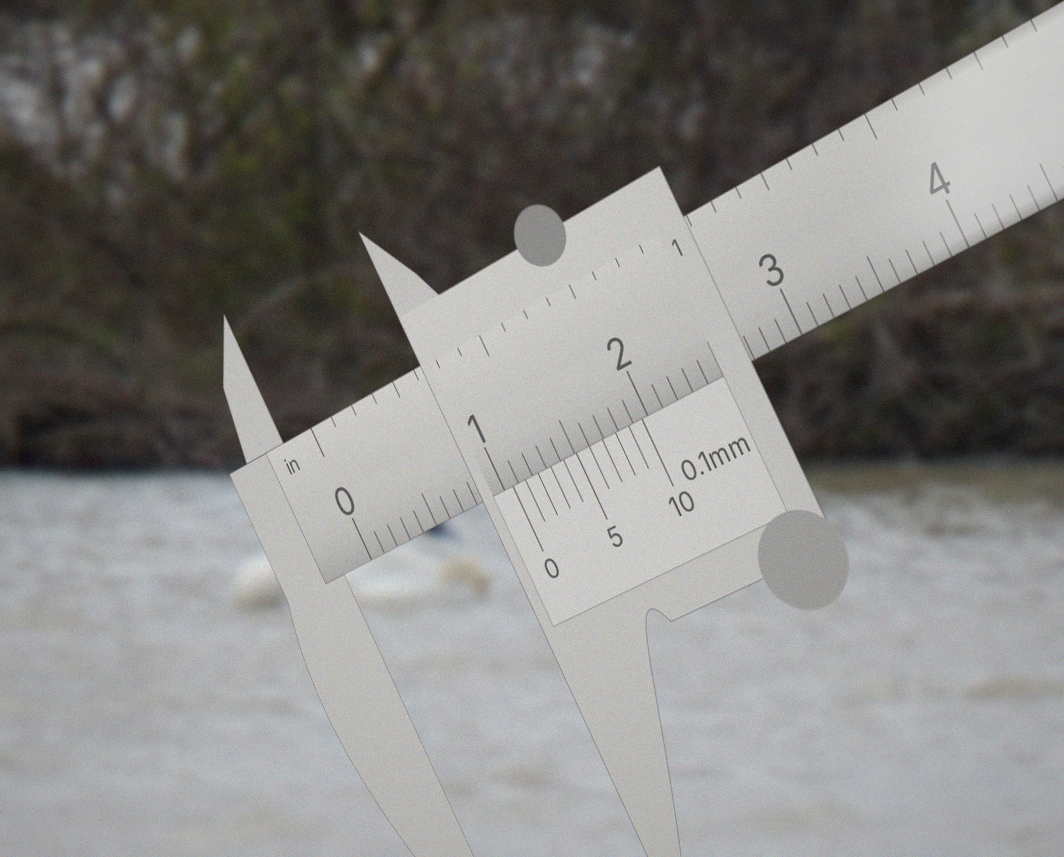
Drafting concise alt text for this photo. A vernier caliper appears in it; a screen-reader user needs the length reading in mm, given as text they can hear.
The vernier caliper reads 10.6 mm
